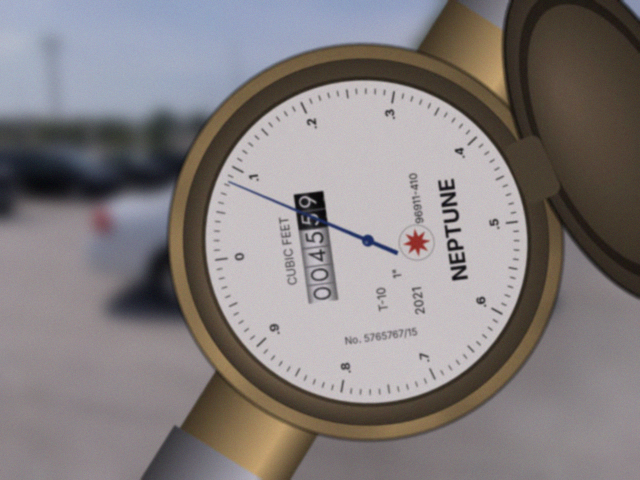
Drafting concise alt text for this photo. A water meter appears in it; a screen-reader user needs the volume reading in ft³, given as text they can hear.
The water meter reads 4559.08 ft³
